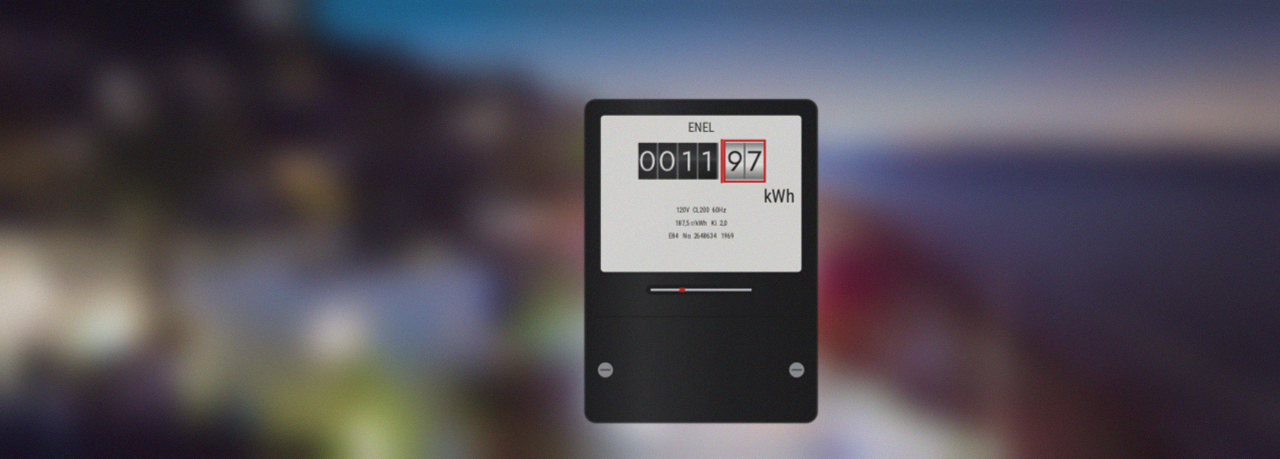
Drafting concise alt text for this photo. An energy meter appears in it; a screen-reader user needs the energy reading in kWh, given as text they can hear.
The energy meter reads 11.97 kWh
